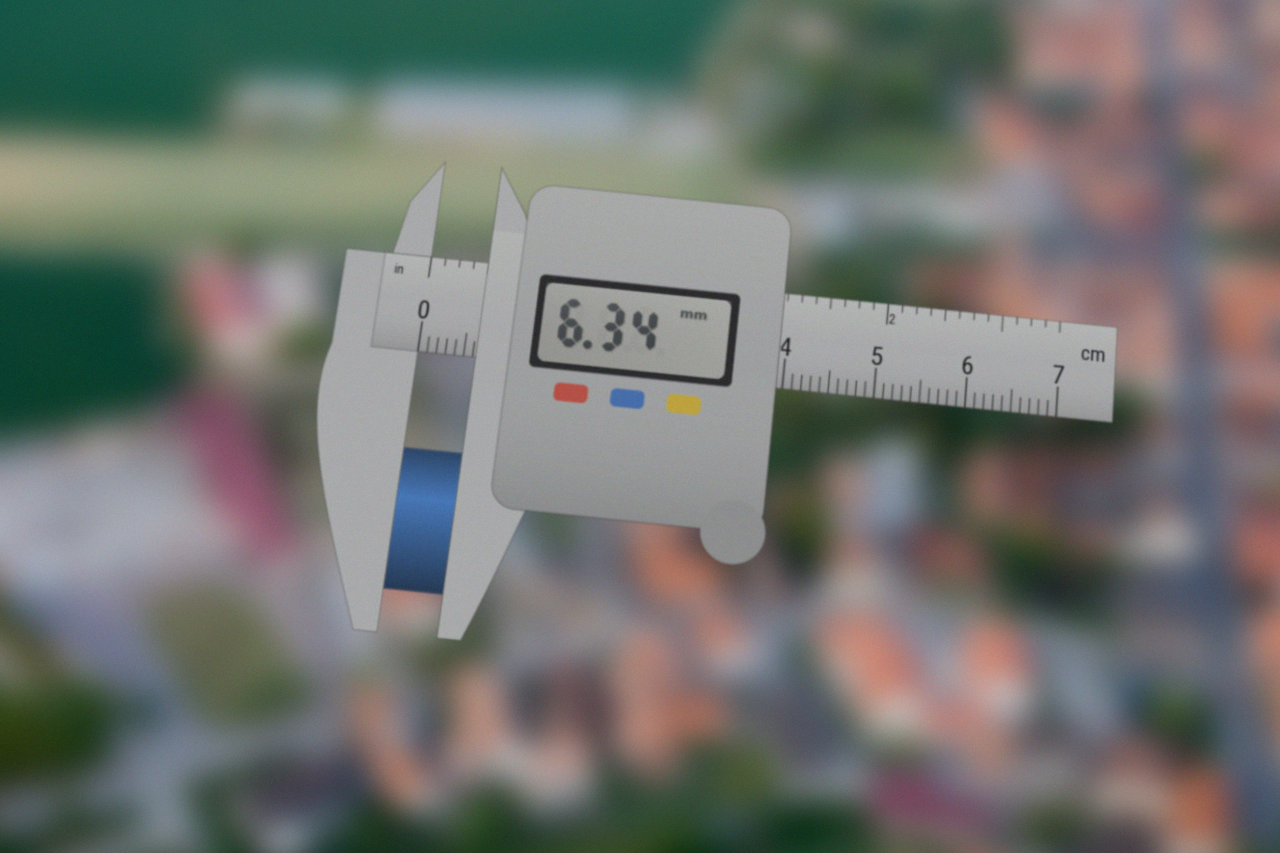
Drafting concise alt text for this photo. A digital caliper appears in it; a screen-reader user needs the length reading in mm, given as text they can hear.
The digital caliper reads 6.34 mm
